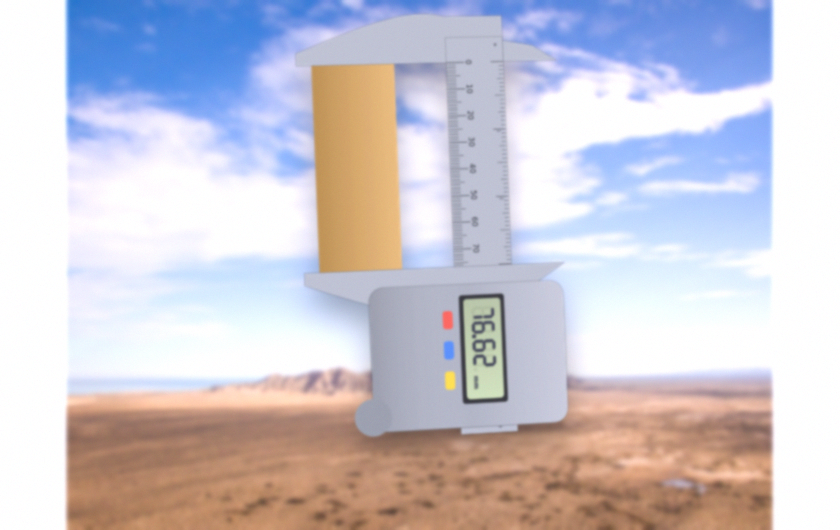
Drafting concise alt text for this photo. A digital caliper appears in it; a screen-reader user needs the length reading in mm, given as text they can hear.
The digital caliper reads 76.62 mm
